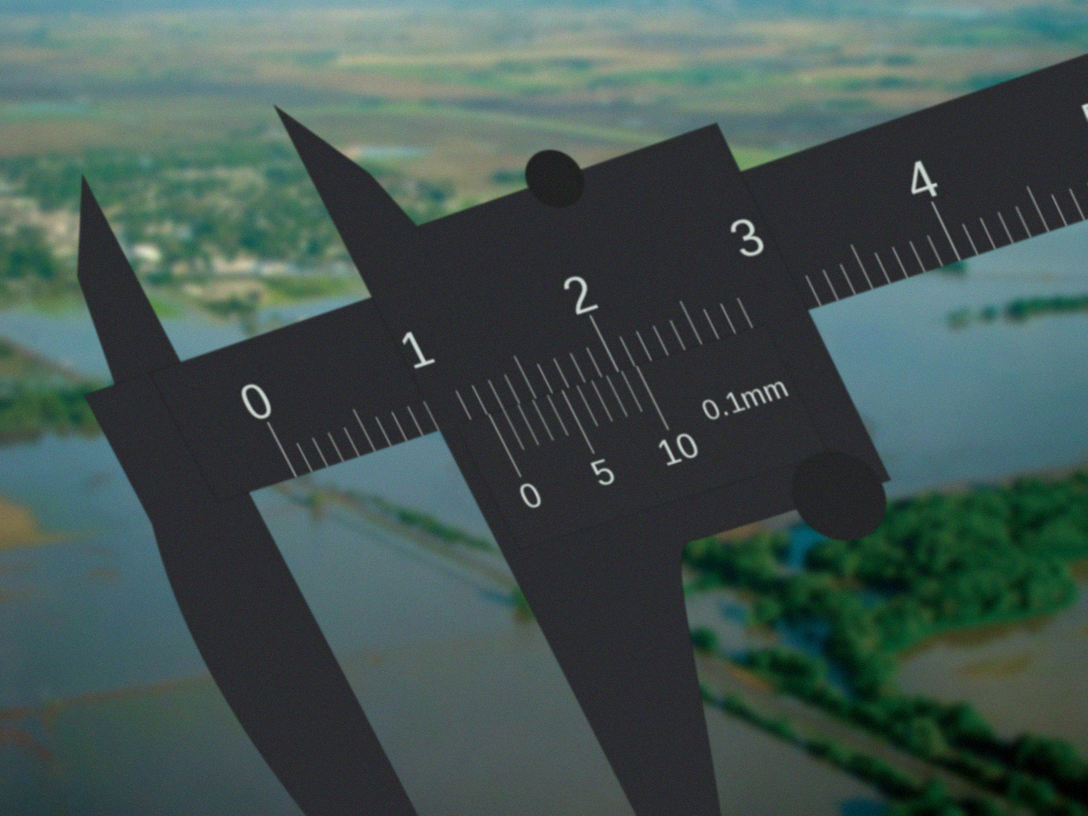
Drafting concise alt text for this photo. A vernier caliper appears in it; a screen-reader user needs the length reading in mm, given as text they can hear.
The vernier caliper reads 12.1 mm
